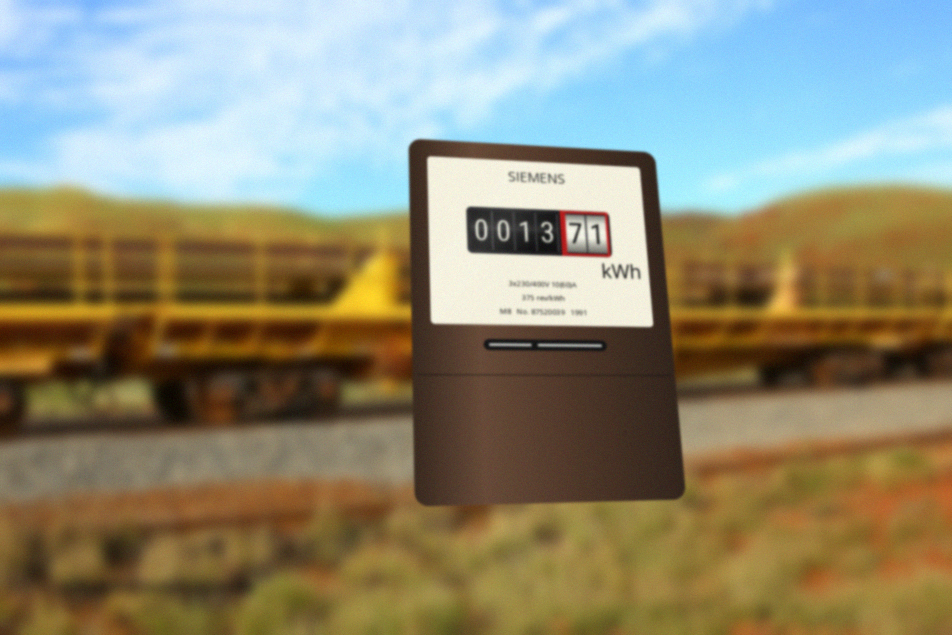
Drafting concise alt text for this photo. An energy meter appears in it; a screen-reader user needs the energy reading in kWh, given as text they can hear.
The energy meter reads 13.71 kWh
